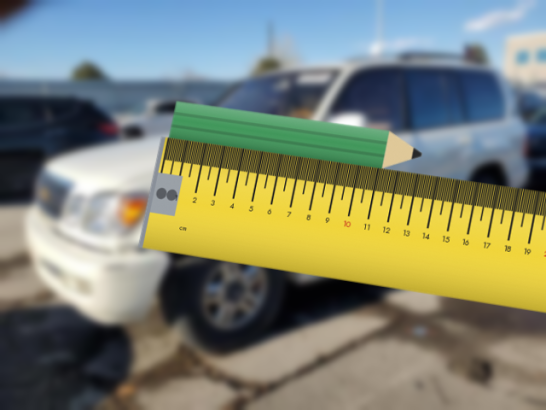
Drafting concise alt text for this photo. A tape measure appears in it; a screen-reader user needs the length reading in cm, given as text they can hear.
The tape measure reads 13 cm
